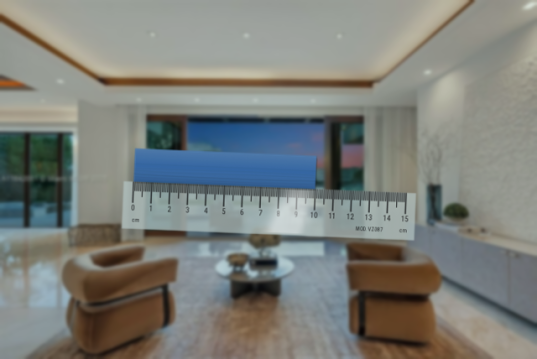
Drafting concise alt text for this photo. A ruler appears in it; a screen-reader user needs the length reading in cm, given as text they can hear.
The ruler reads 10 cm
